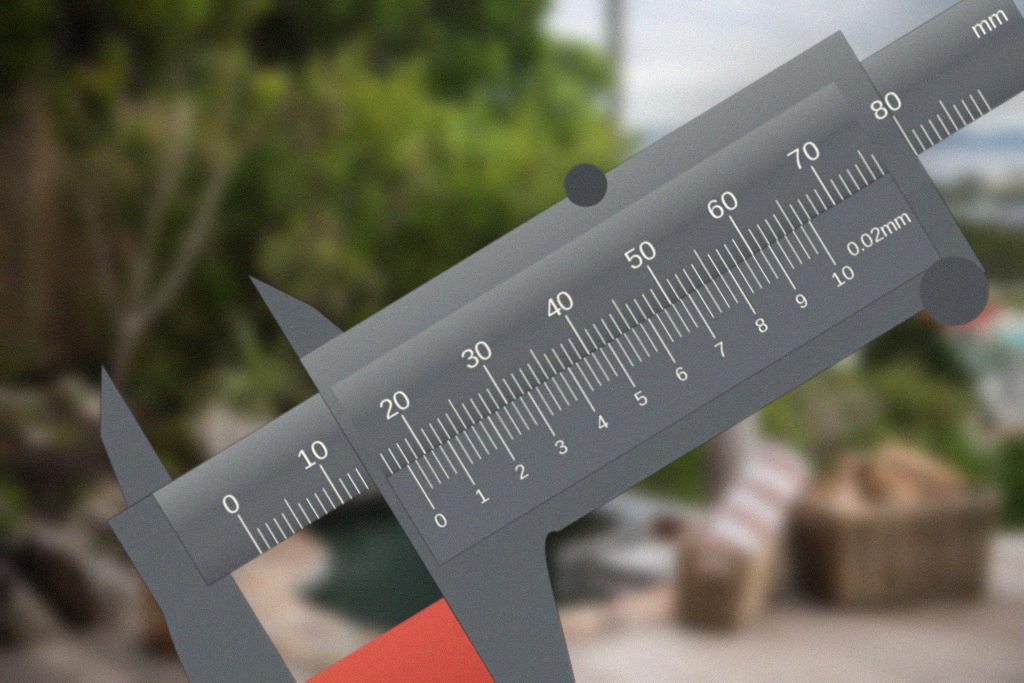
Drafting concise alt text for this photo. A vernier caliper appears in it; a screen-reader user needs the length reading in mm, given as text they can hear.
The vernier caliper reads 17.8 mm
